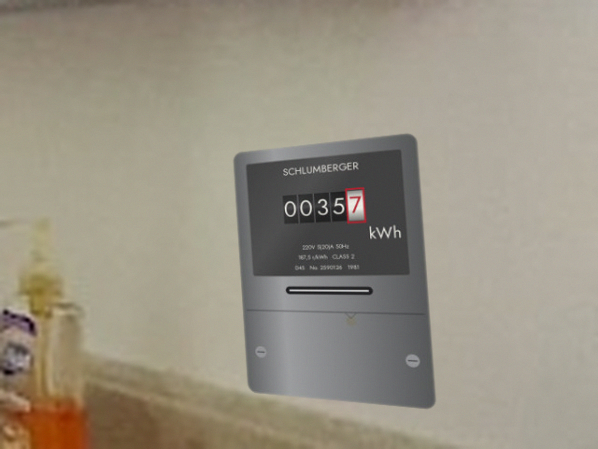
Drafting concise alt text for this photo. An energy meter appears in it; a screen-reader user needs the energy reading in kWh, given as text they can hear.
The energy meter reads 35.7 kWh
